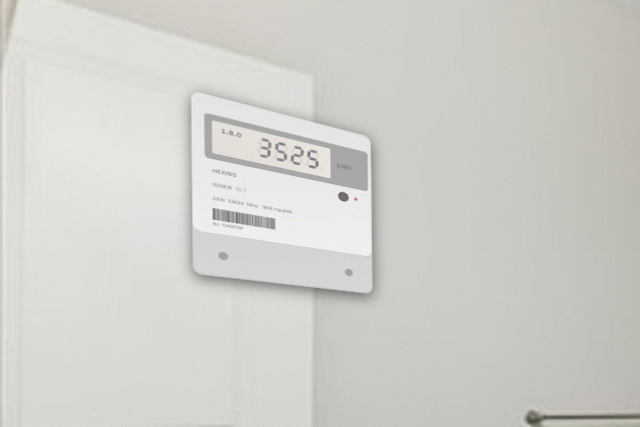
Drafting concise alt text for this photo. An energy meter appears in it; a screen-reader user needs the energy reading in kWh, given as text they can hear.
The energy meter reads 3525 kWh
